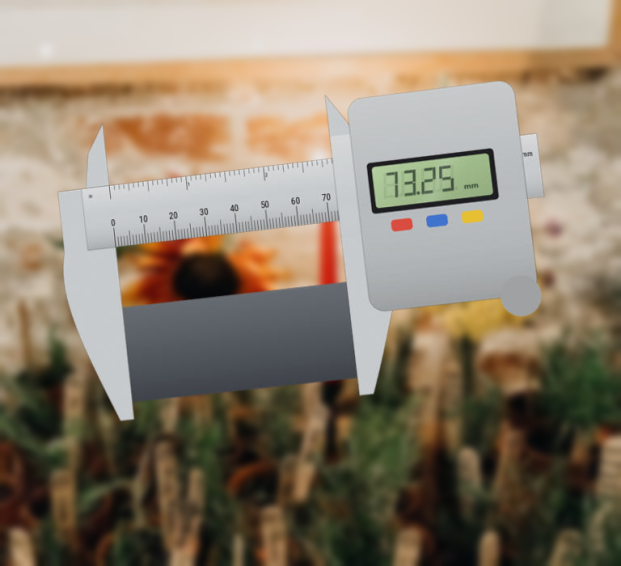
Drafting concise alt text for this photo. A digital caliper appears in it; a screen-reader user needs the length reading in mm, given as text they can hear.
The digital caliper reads 73.25 mm
